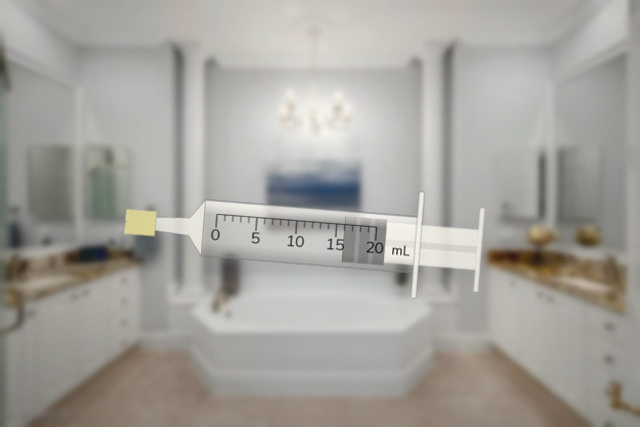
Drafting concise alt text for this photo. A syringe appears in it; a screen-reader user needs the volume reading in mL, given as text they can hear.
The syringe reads 16 mL
